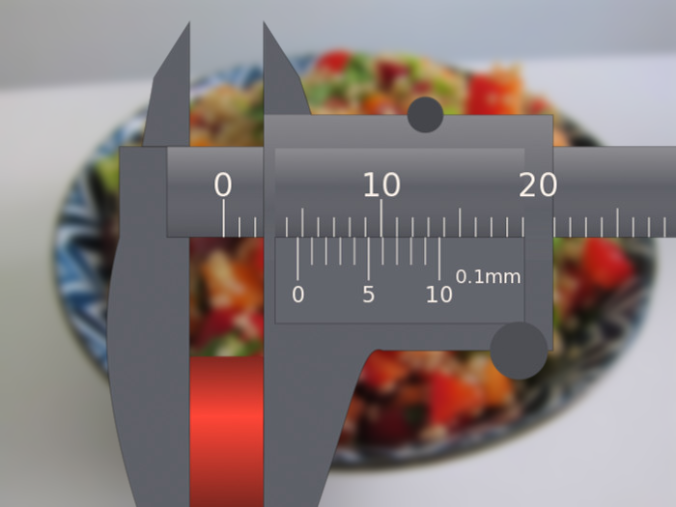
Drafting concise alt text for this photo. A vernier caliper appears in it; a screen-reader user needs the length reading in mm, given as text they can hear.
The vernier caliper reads 4.7 mm
